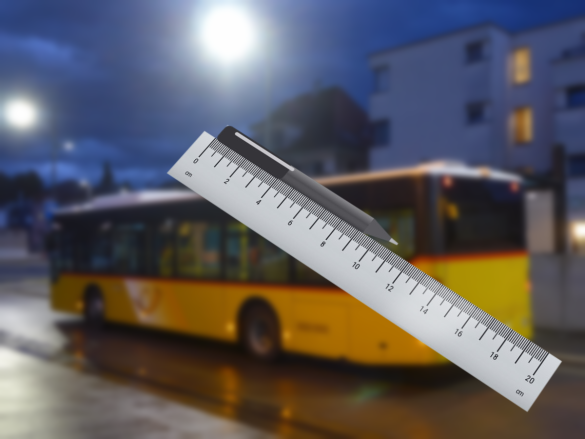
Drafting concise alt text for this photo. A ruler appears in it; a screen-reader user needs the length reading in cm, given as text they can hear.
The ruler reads 11 cm
